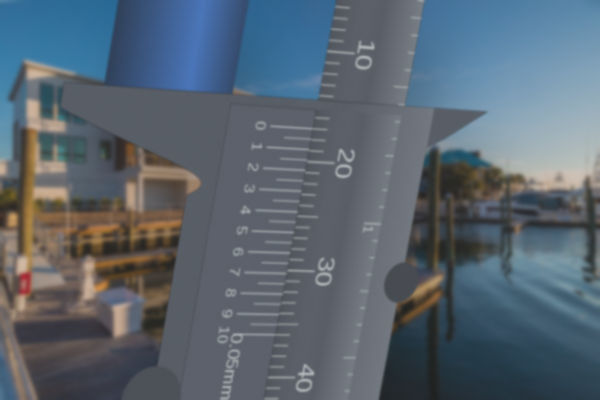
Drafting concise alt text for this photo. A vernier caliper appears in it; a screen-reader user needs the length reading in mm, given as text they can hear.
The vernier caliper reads 17.0 mm
